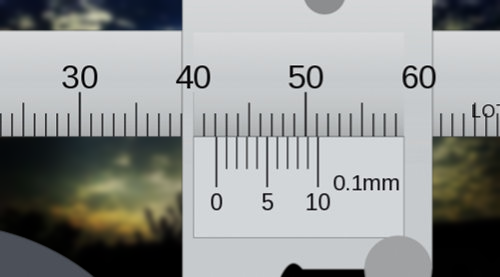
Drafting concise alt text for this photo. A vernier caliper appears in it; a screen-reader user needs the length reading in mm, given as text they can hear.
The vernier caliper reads 42.1 mm
